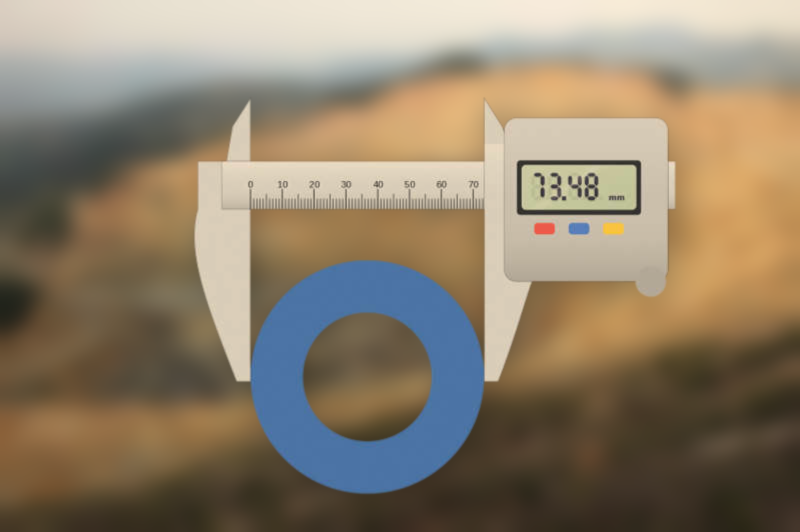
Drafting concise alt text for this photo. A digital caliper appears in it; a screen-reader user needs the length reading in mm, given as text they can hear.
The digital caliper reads 73.48 mm
